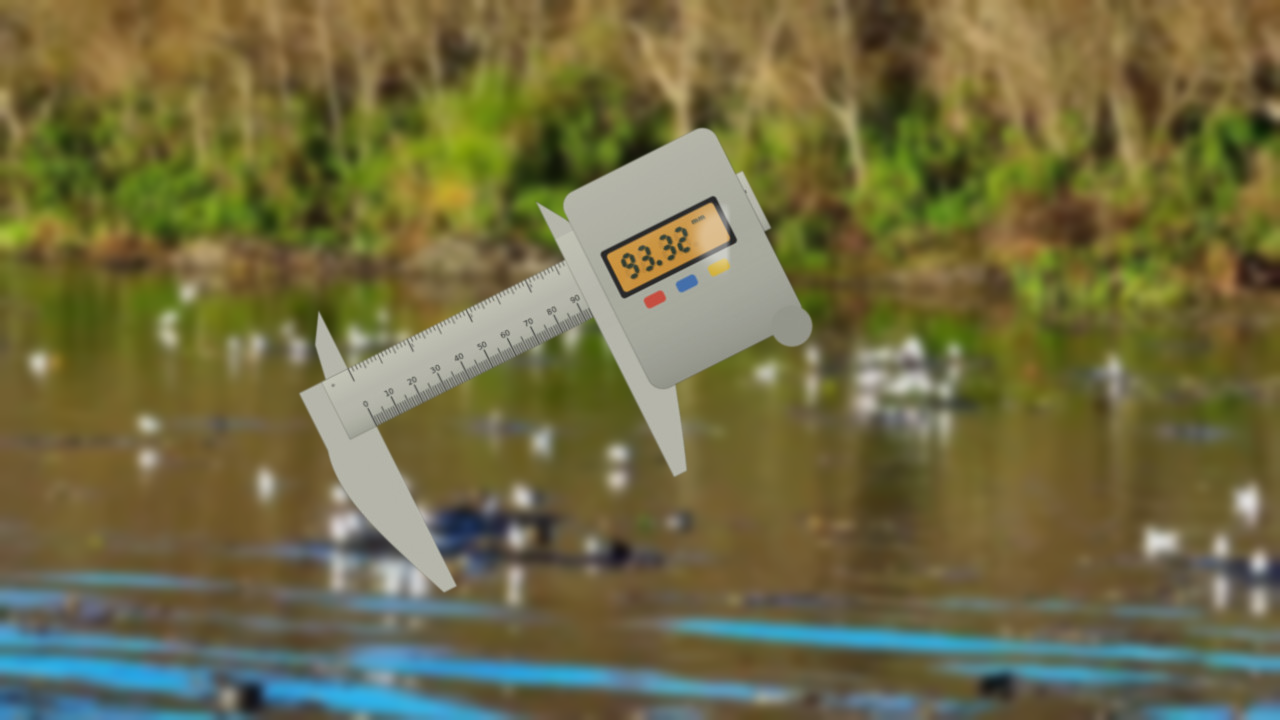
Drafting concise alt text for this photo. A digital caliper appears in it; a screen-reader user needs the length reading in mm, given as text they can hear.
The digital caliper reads 93.32 mm
